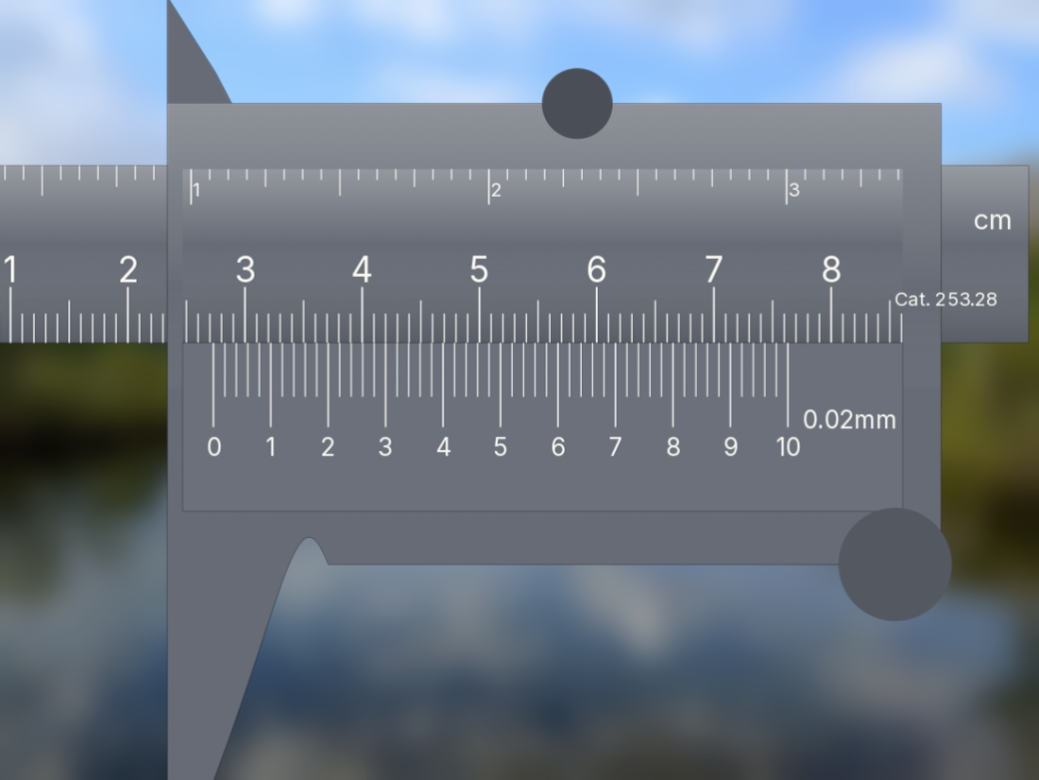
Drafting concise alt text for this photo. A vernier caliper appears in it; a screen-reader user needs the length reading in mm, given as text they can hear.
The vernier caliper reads 27.3 mm
